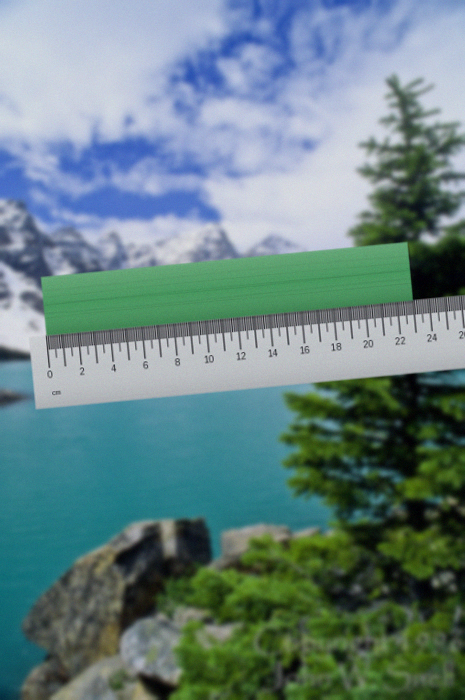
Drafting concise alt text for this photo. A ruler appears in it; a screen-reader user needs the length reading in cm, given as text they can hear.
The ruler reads 23 cm
